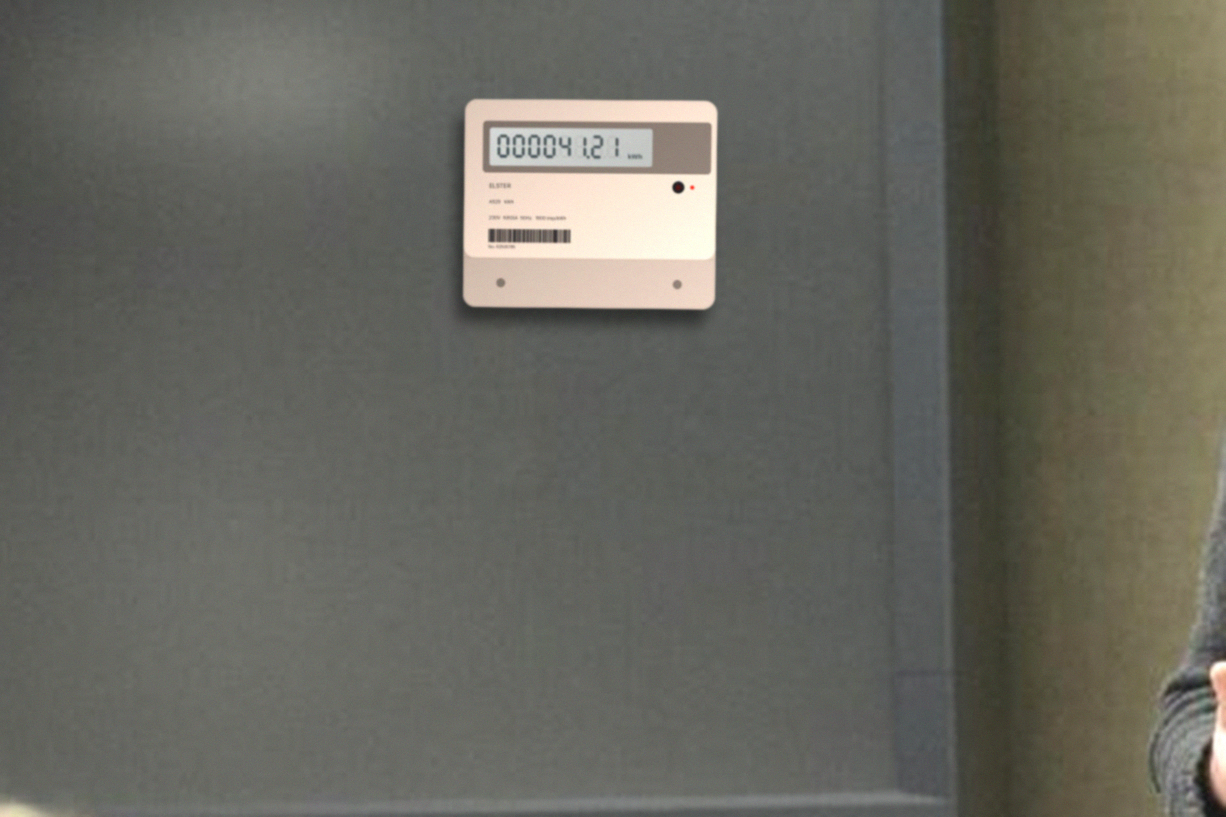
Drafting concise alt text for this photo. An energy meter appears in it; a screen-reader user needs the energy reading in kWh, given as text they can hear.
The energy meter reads 41.21 kWh
